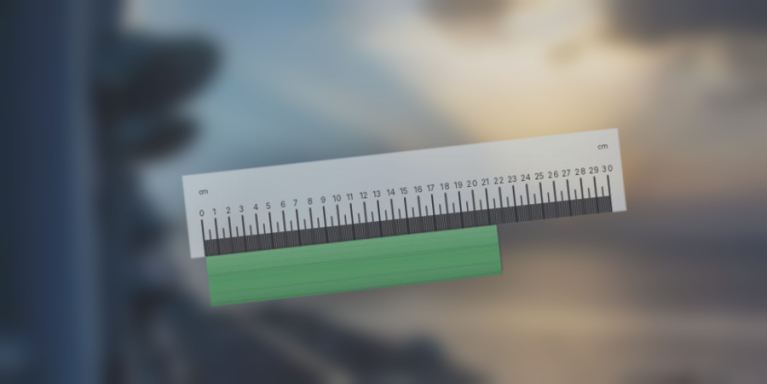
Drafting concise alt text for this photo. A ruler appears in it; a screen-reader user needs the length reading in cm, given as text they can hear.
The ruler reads 21.5 cm
